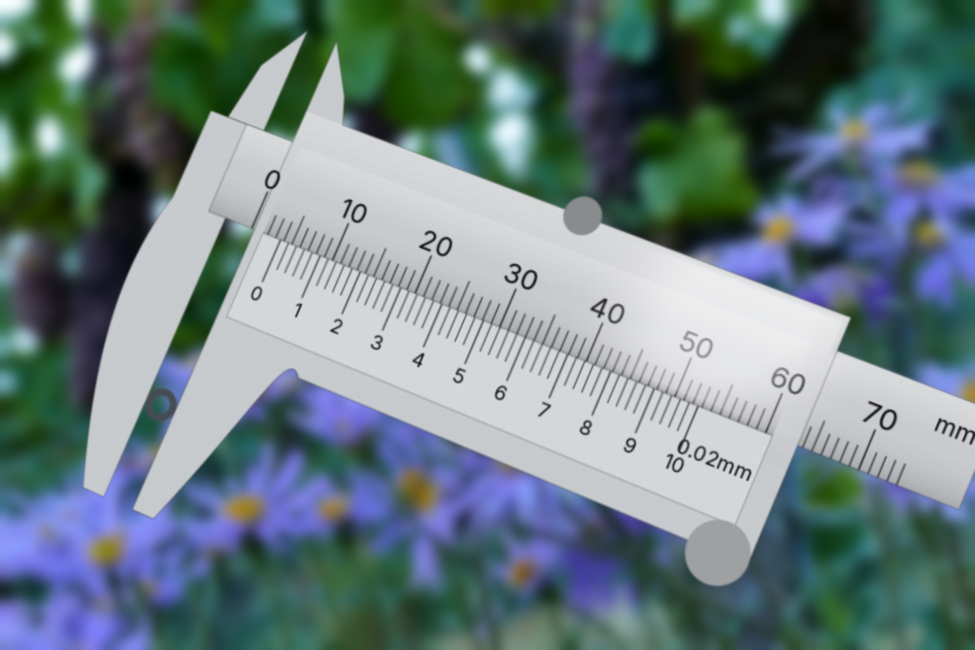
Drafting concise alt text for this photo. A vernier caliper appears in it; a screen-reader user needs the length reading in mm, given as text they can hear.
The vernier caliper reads 3.6 mm
